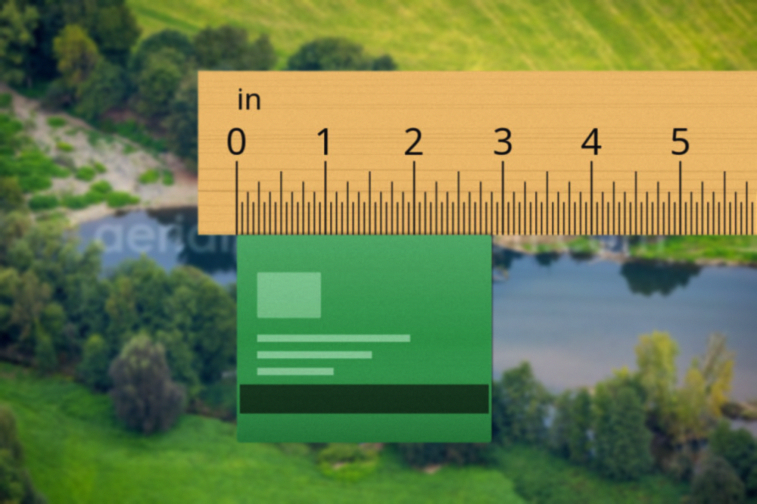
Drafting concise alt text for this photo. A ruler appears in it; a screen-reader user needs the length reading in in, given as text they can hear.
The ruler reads 2.875 in
